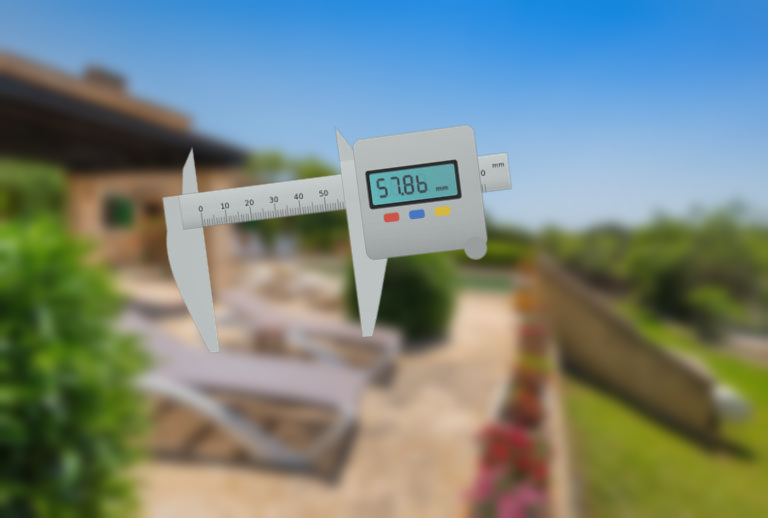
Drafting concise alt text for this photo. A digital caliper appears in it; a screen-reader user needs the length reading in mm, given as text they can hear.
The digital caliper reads 57.86 mm
